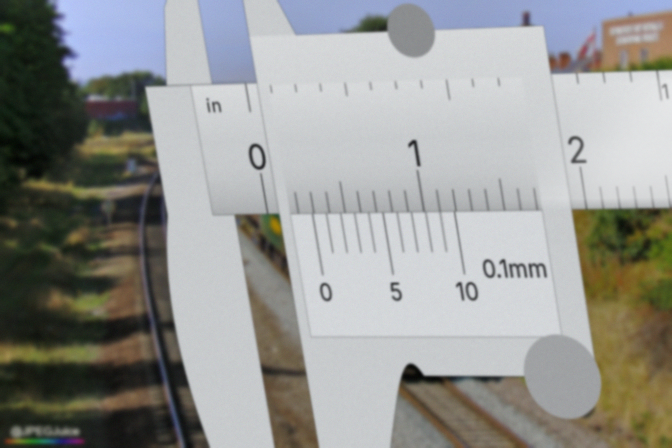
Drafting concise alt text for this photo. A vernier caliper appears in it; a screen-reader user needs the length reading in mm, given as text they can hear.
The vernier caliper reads 2.9 mm
